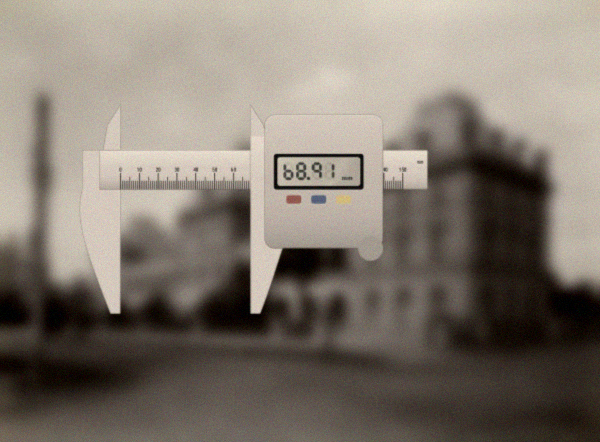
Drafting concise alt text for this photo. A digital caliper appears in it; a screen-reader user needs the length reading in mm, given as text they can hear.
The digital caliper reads 68.91 mm
